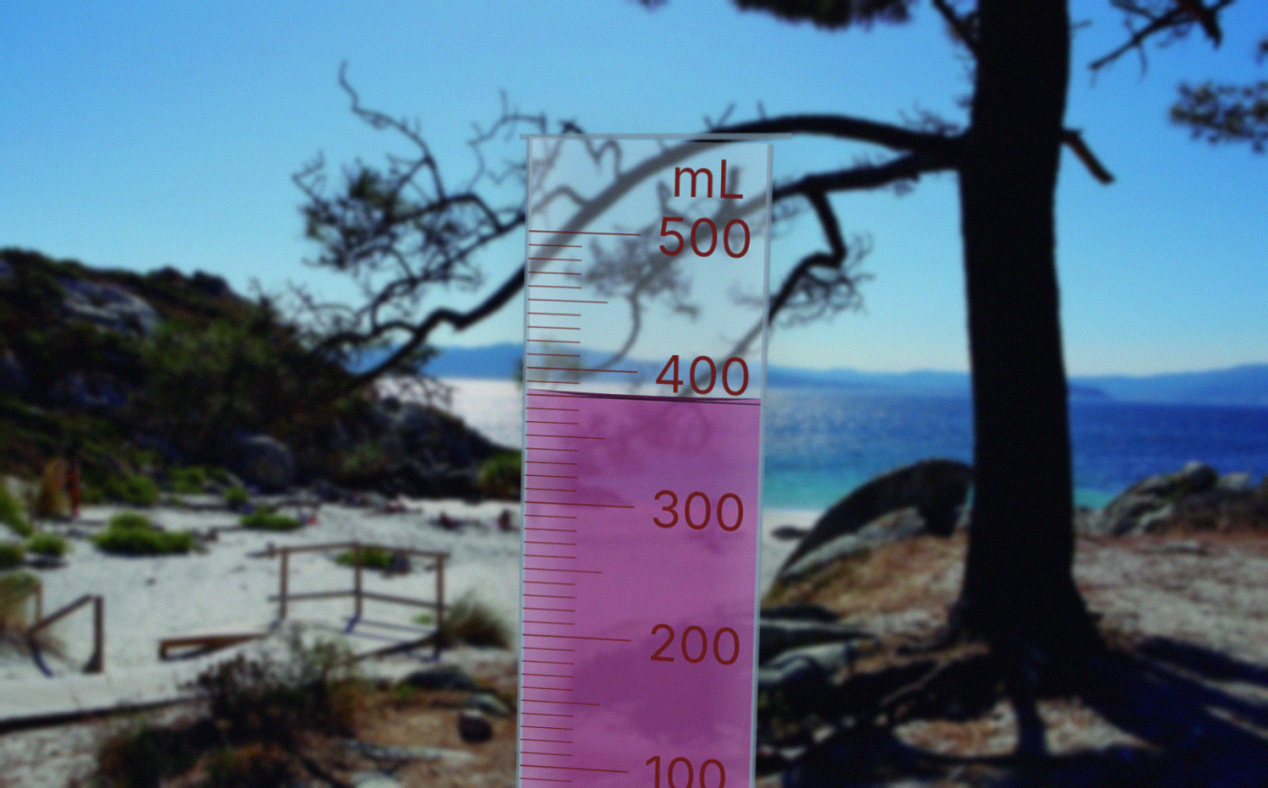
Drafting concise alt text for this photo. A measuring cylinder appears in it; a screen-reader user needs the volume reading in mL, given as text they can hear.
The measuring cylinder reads 380 mL
